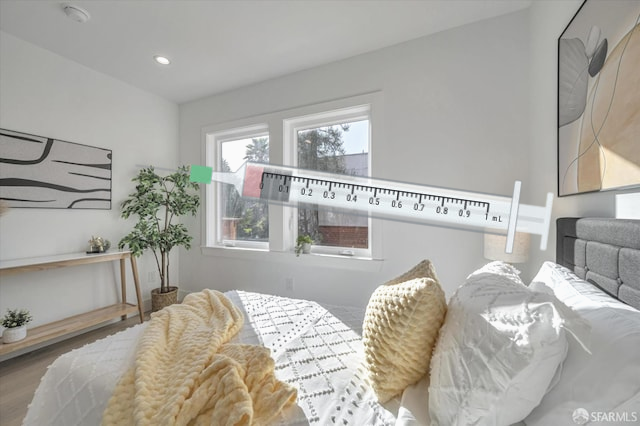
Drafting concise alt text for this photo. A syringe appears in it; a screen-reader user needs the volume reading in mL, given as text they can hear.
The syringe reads 0 mL
